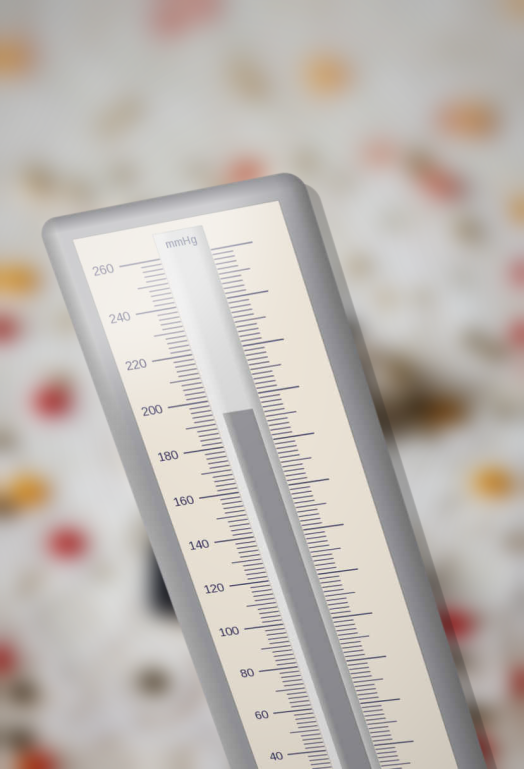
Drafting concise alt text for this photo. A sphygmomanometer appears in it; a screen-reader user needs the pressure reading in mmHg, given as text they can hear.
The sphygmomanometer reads 194 mmHg
